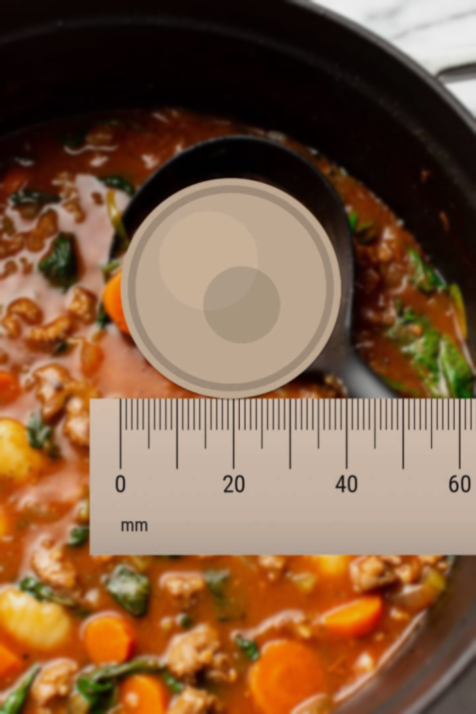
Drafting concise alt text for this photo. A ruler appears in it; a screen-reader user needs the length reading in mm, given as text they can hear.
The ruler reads 39 mm
